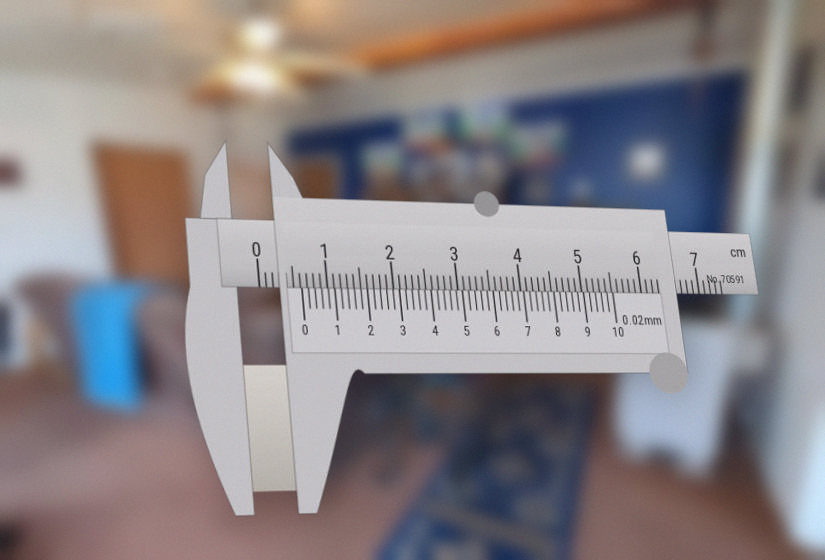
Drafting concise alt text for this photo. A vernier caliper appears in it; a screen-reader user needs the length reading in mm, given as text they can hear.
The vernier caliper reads 6.2 mm
